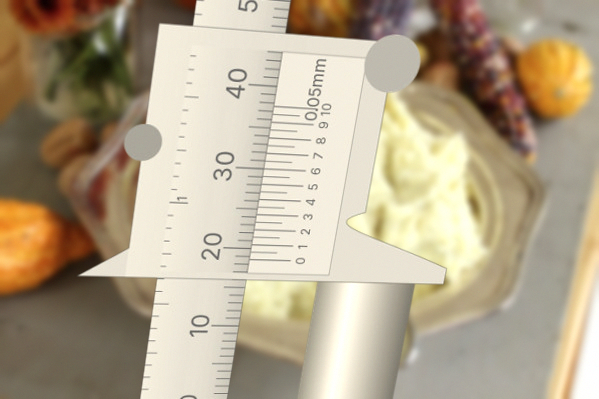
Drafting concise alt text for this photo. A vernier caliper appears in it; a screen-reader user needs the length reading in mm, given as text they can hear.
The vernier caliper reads 18.6 mm
